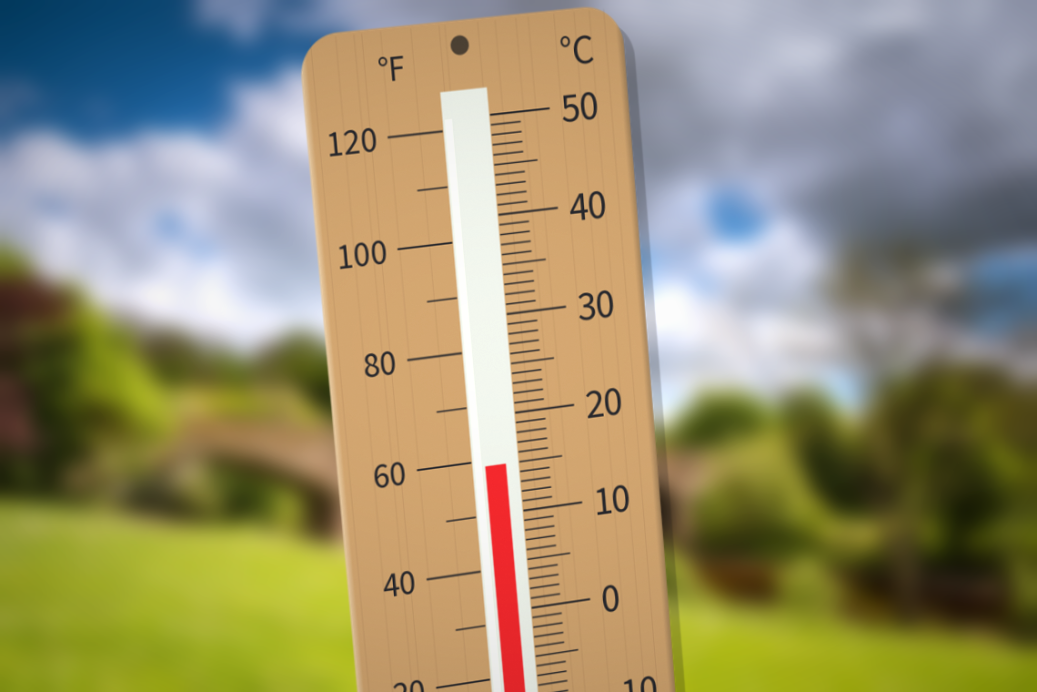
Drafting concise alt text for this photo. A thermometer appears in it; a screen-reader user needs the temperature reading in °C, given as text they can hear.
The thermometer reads 15 °C
